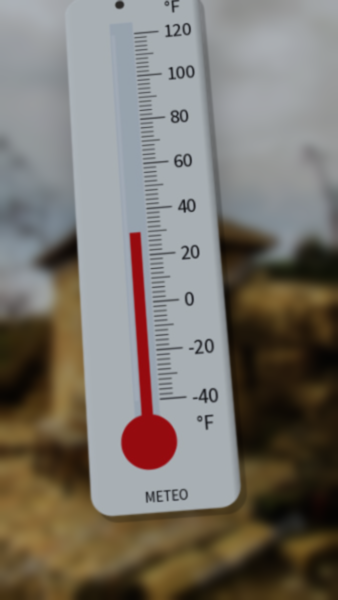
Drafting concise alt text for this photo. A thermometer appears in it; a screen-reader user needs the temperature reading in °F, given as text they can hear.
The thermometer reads 30 °F
